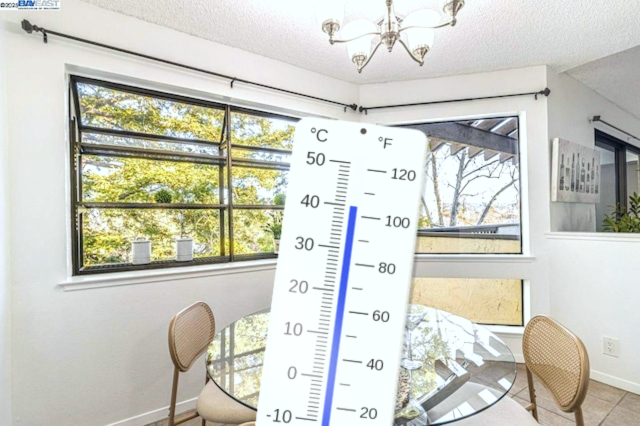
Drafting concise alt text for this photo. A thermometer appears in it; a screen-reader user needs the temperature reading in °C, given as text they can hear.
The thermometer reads 40 °C
